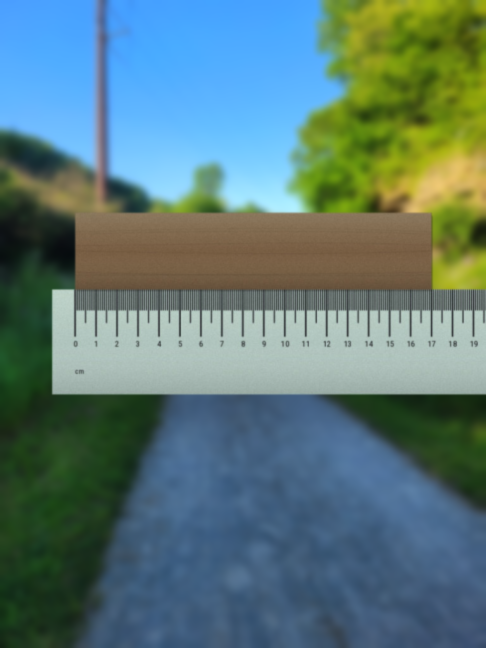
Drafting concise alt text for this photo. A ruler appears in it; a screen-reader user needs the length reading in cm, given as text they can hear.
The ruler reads 17 cm
